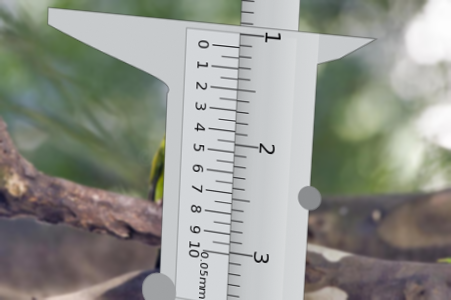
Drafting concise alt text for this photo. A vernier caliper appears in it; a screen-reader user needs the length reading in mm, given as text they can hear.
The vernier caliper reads 11.2 mm
